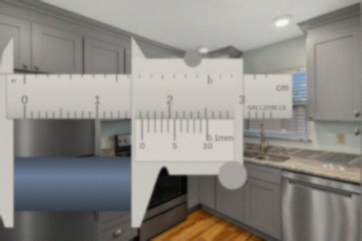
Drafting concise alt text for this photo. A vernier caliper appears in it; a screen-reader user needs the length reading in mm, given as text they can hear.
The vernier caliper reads 16.2 mm
